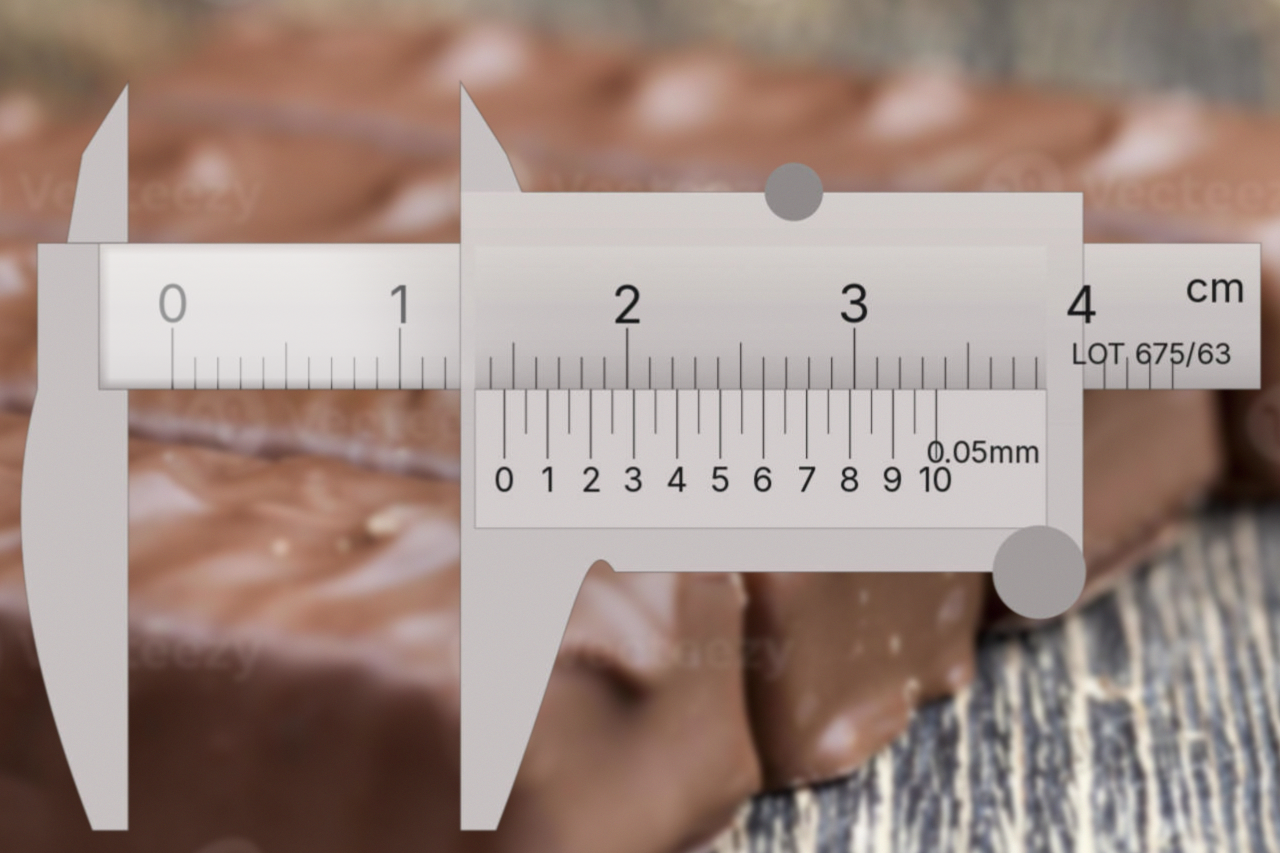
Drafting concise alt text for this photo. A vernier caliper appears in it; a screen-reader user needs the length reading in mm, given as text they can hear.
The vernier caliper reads 14.6 mm
